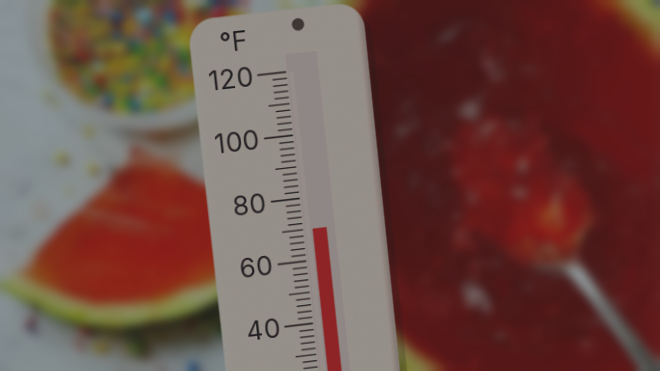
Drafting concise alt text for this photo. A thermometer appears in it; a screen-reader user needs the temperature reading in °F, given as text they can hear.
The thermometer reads 70 °F
